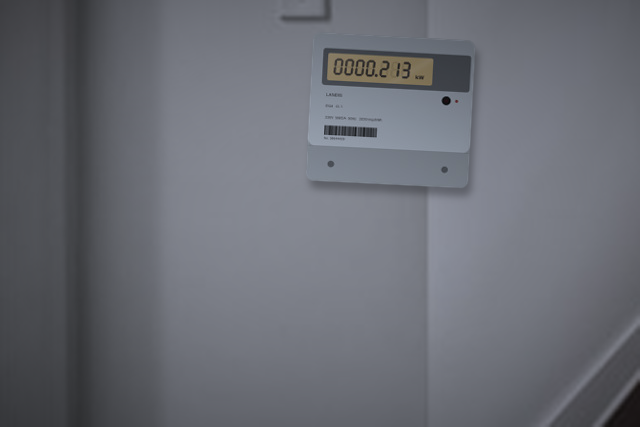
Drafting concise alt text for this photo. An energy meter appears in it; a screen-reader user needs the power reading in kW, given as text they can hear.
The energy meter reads 0.213 kW
